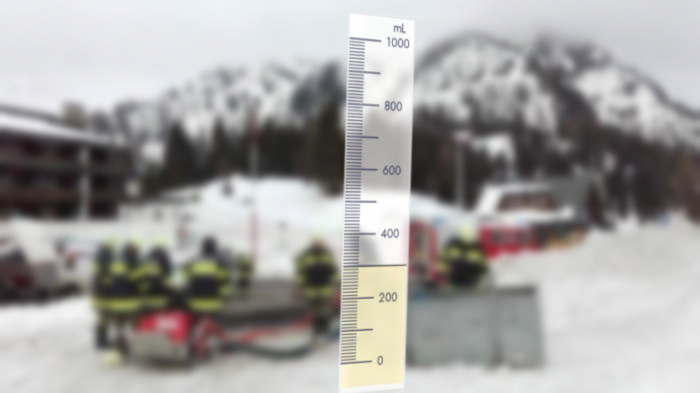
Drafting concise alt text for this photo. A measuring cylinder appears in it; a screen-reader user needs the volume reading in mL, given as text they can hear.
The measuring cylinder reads 300 mL
